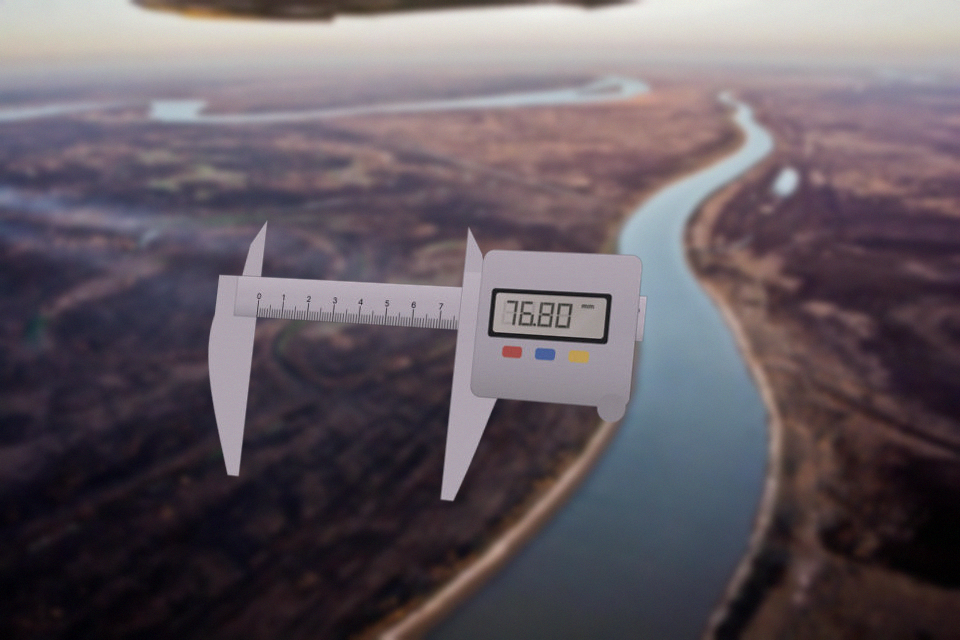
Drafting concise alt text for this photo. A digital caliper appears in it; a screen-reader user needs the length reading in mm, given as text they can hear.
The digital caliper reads 76.80 mm
